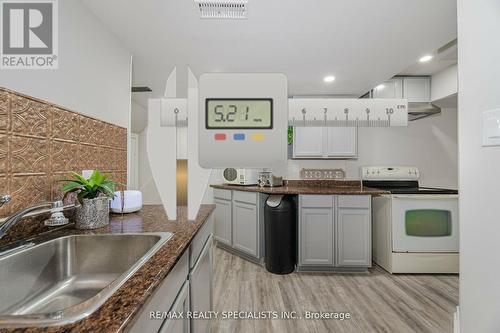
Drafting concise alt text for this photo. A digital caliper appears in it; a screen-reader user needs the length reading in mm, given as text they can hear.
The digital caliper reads 5.21 mm
